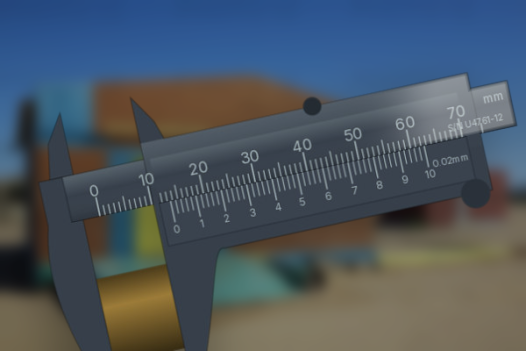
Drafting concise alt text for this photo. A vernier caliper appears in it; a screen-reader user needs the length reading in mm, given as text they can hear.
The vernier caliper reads 13.6 mm
